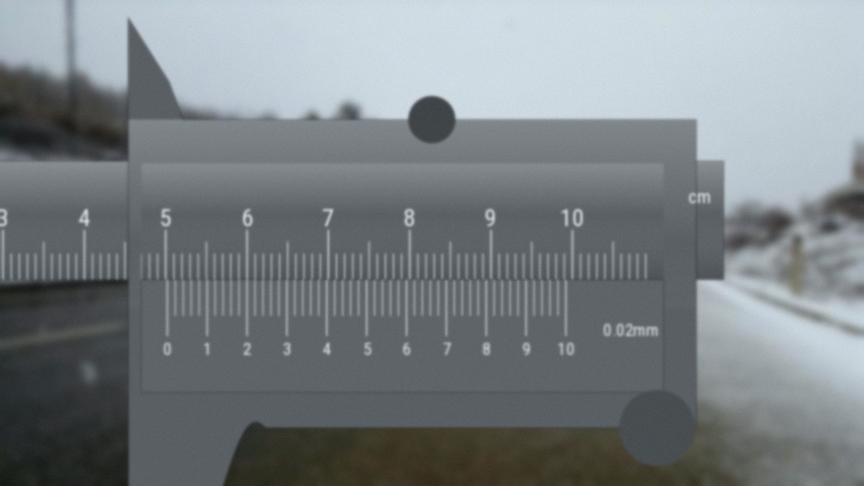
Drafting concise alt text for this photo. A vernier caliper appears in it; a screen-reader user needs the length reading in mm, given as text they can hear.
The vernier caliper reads 50.2 mm
